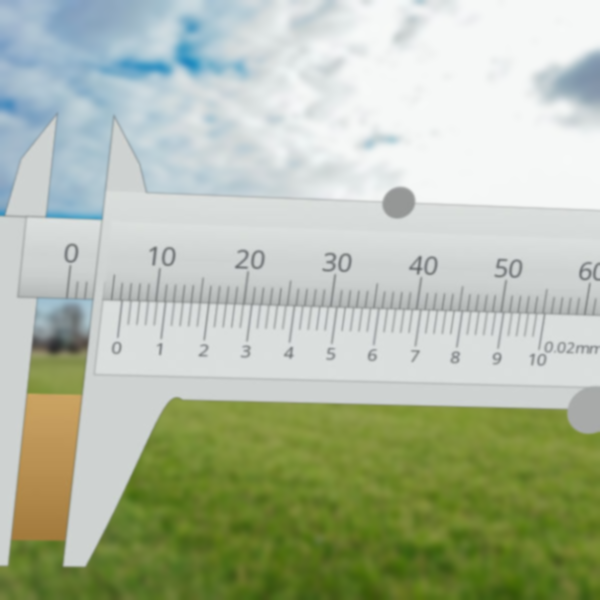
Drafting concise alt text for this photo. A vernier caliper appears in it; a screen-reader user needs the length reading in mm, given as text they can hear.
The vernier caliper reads 6.2 mm
